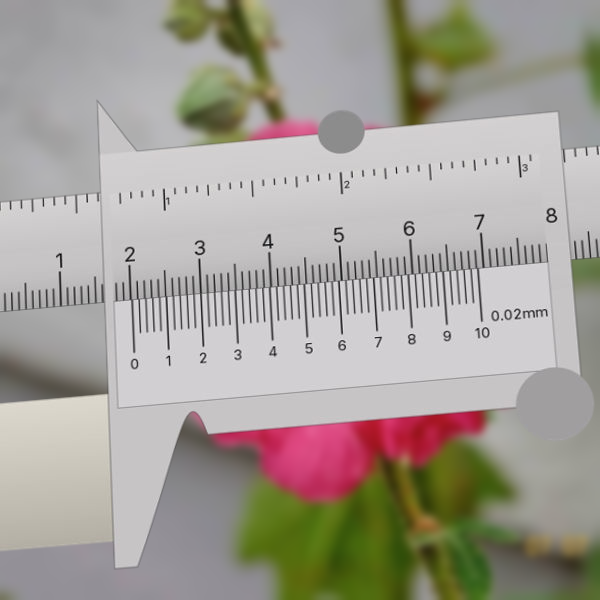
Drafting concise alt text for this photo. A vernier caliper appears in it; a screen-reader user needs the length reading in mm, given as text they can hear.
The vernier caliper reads 20.2 mm
